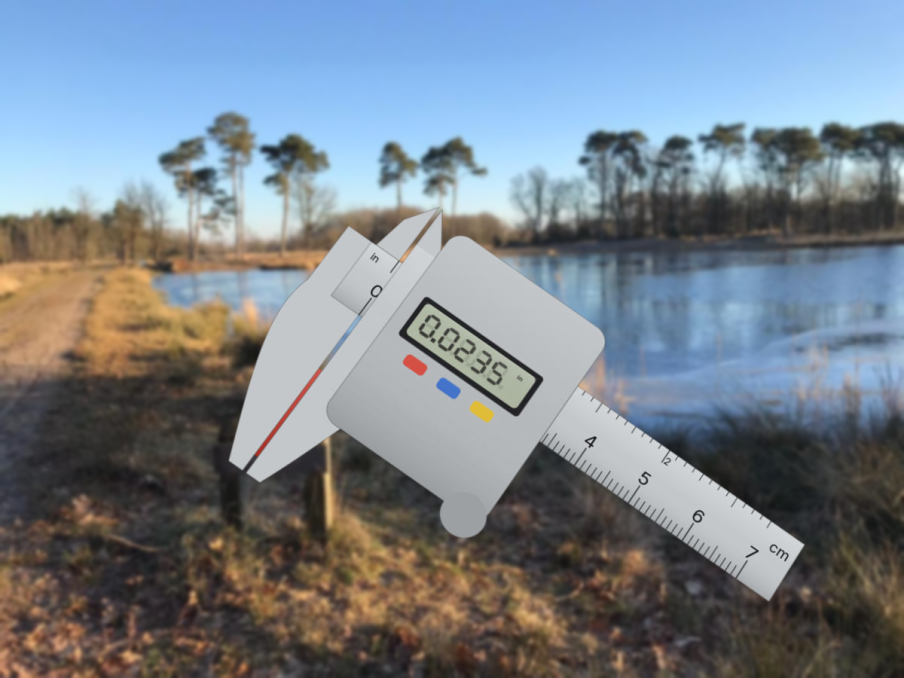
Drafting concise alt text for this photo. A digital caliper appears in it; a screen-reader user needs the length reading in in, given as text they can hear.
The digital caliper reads 0.0235 in
